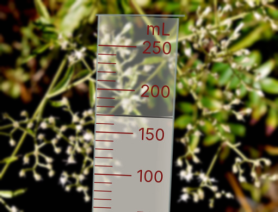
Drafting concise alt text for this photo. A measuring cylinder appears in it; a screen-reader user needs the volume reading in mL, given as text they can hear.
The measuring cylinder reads 170 mL
